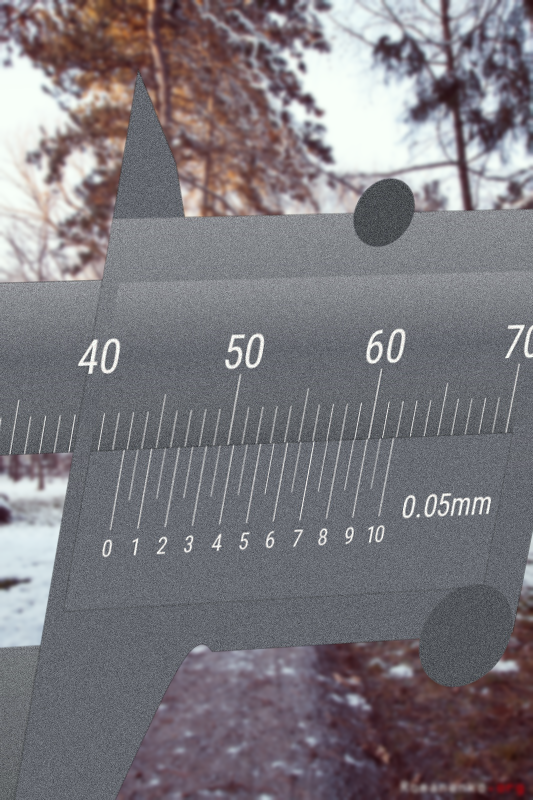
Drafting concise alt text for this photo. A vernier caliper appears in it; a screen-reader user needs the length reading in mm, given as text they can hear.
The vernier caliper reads 42.8 mm
